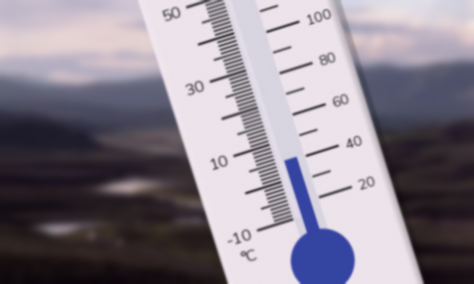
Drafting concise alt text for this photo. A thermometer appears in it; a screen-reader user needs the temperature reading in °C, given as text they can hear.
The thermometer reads 5 °C
